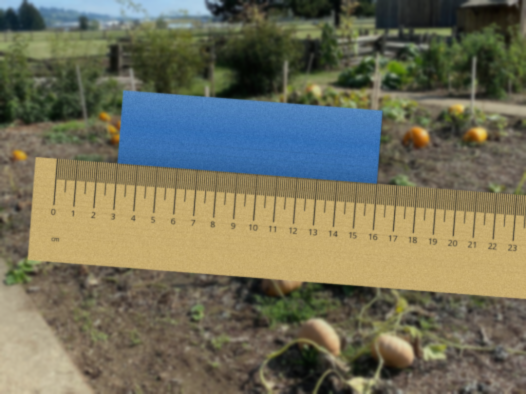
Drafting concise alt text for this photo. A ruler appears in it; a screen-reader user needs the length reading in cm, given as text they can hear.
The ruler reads 13 cm
